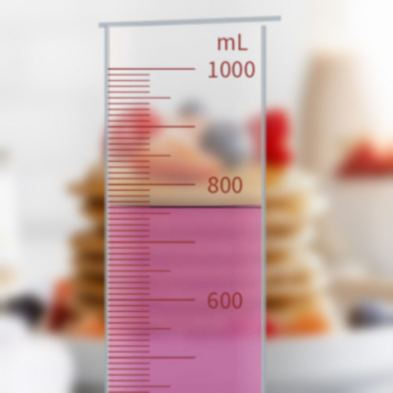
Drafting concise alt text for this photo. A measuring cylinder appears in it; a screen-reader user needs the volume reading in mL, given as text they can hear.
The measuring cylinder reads 760 mL
